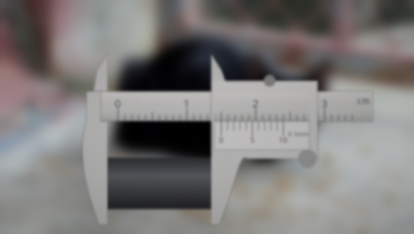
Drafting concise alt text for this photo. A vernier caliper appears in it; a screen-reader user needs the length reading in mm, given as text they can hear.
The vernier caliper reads 15.0 mm
